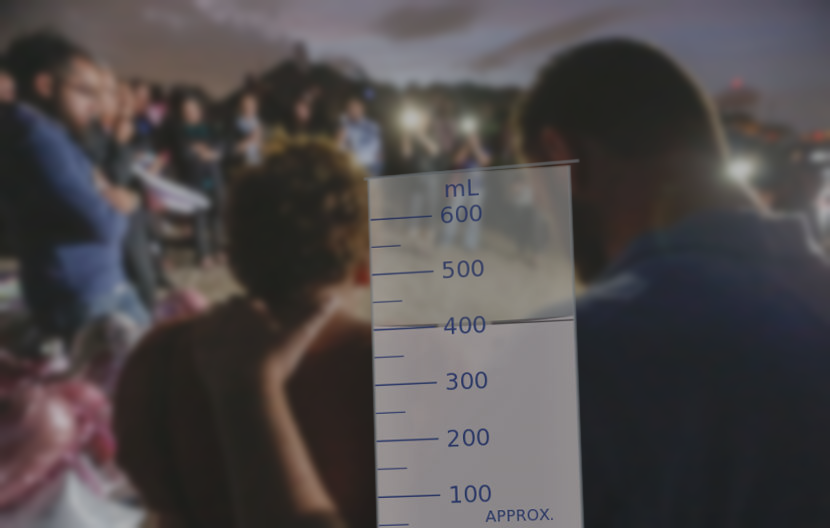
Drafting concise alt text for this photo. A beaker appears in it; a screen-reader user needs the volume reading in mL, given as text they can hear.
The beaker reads 400 mL
